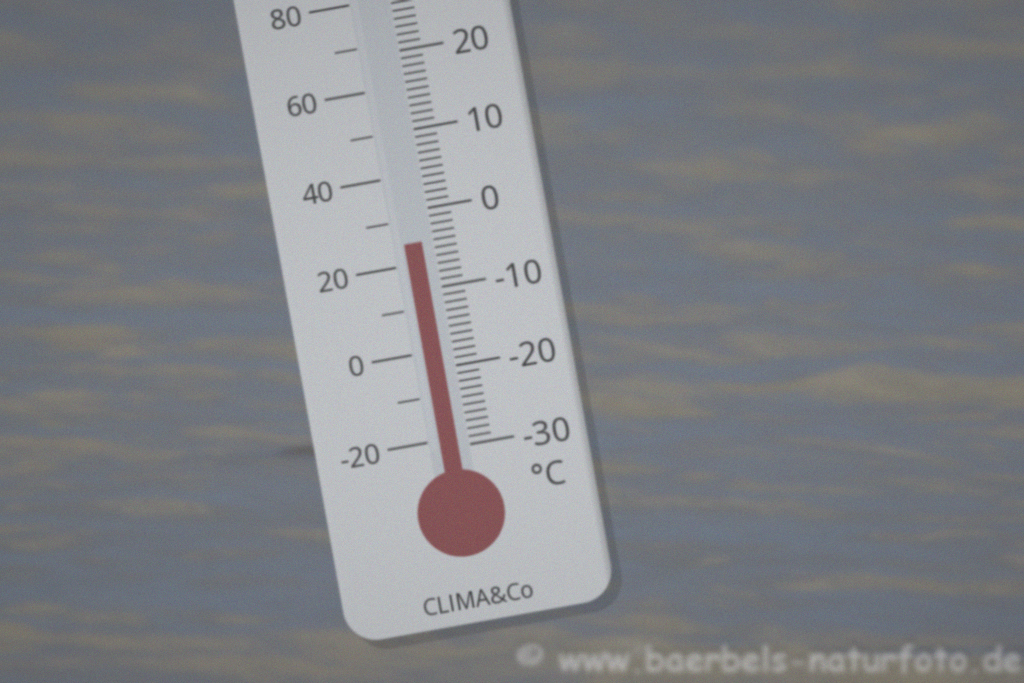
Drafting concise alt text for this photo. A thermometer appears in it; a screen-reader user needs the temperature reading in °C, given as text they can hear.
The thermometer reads -4 °C
